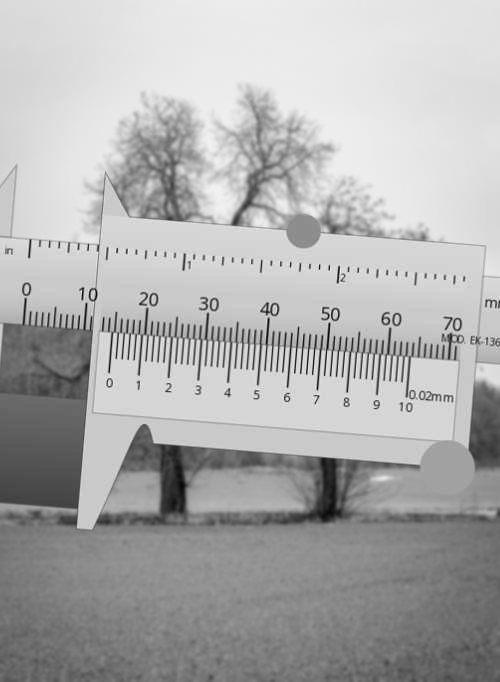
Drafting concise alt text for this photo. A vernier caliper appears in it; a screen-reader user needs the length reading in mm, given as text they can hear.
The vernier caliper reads 14.6 mm
